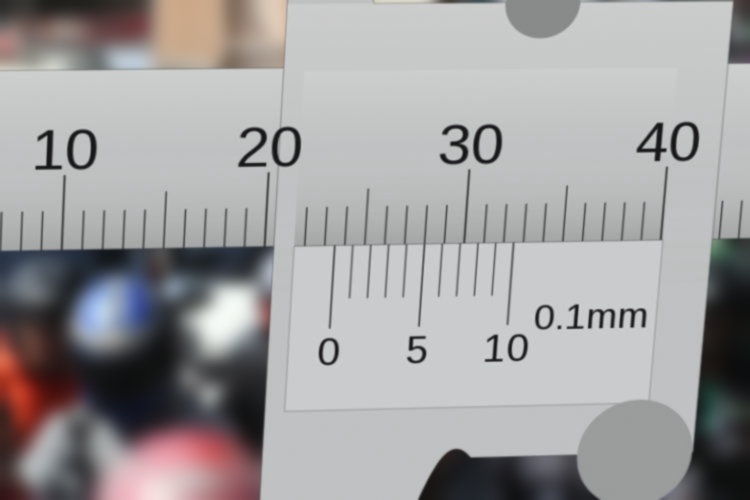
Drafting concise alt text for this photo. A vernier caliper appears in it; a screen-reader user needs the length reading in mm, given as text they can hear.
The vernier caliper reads 23.5 mm
